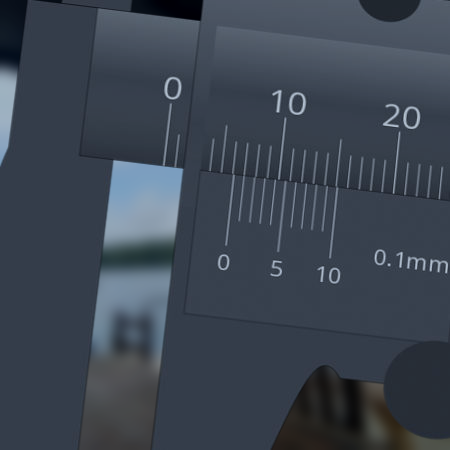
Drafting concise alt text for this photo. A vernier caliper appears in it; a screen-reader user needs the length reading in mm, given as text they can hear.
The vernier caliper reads 6.1 mm
